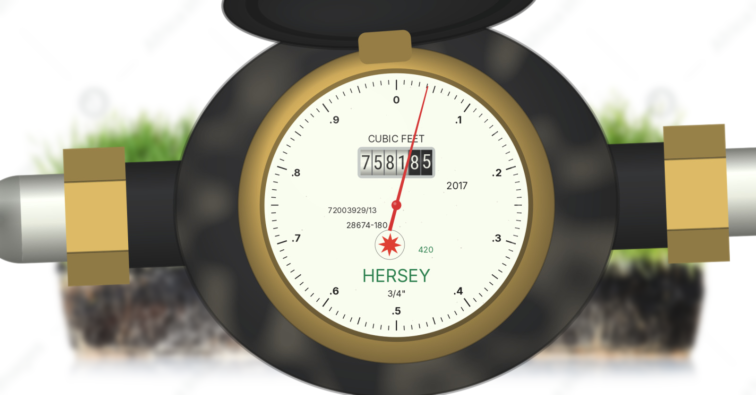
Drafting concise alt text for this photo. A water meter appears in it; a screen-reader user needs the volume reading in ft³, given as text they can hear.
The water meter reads 758185.04 ft³
